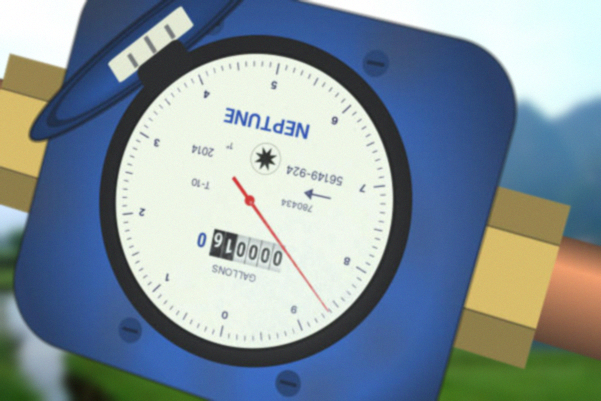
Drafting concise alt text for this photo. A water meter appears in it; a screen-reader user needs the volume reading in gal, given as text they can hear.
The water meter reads 158.6 gal
